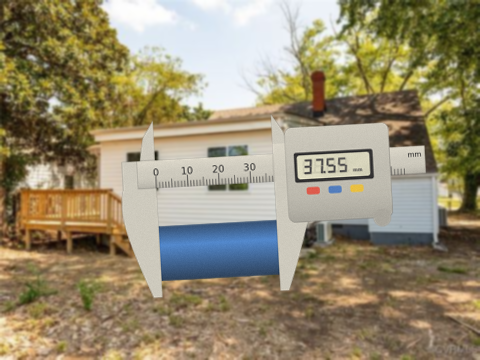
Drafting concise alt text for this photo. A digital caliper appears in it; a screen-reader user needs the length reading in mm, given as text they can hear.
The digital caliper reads 37.55 mm
